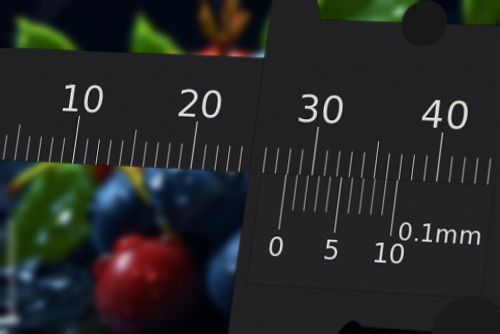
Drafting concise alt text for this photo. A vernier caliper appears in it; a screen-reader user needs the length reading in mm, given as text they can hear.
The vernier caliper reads 27.9 mm
